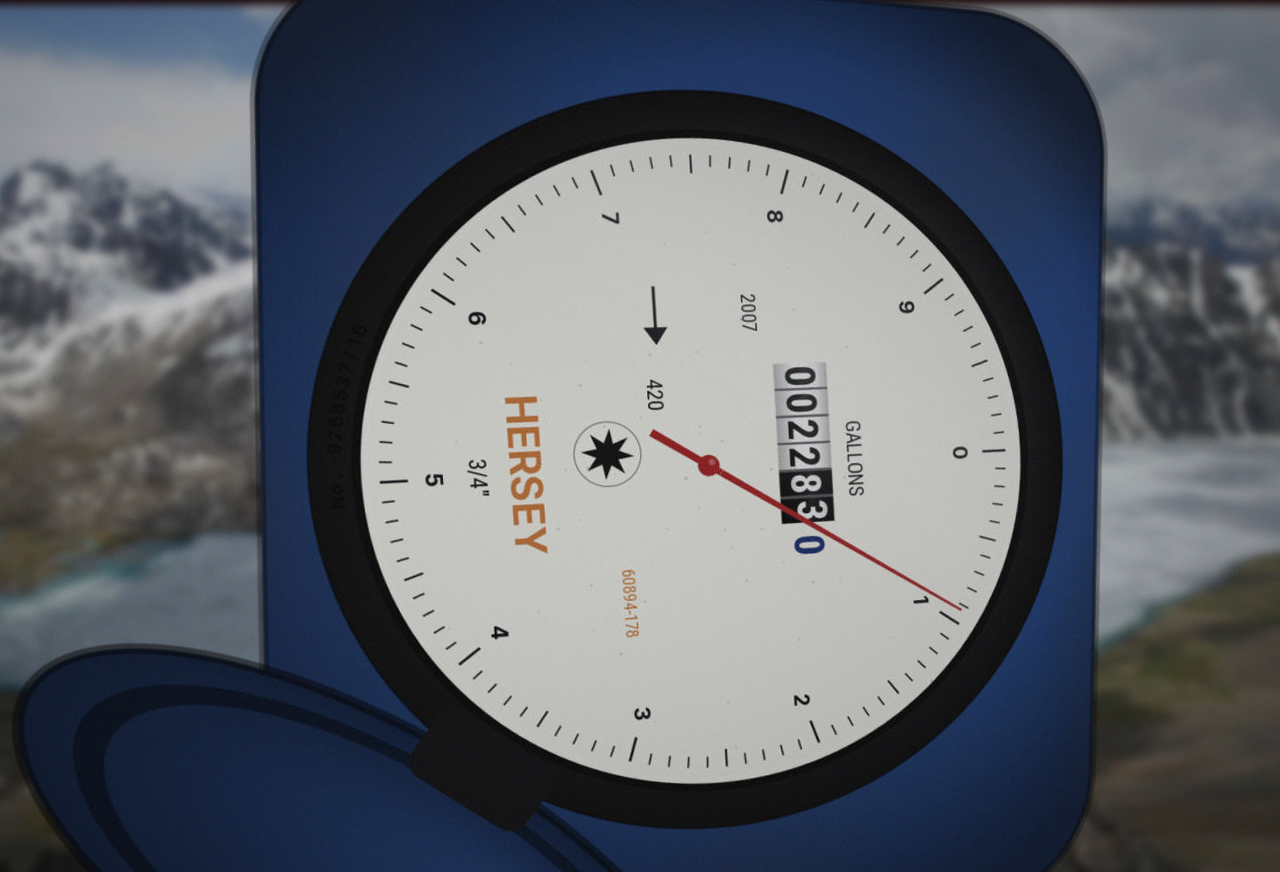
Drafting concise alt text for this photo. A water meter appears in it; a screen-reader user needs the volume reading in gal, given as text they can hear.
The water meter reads 22830.9 gal
